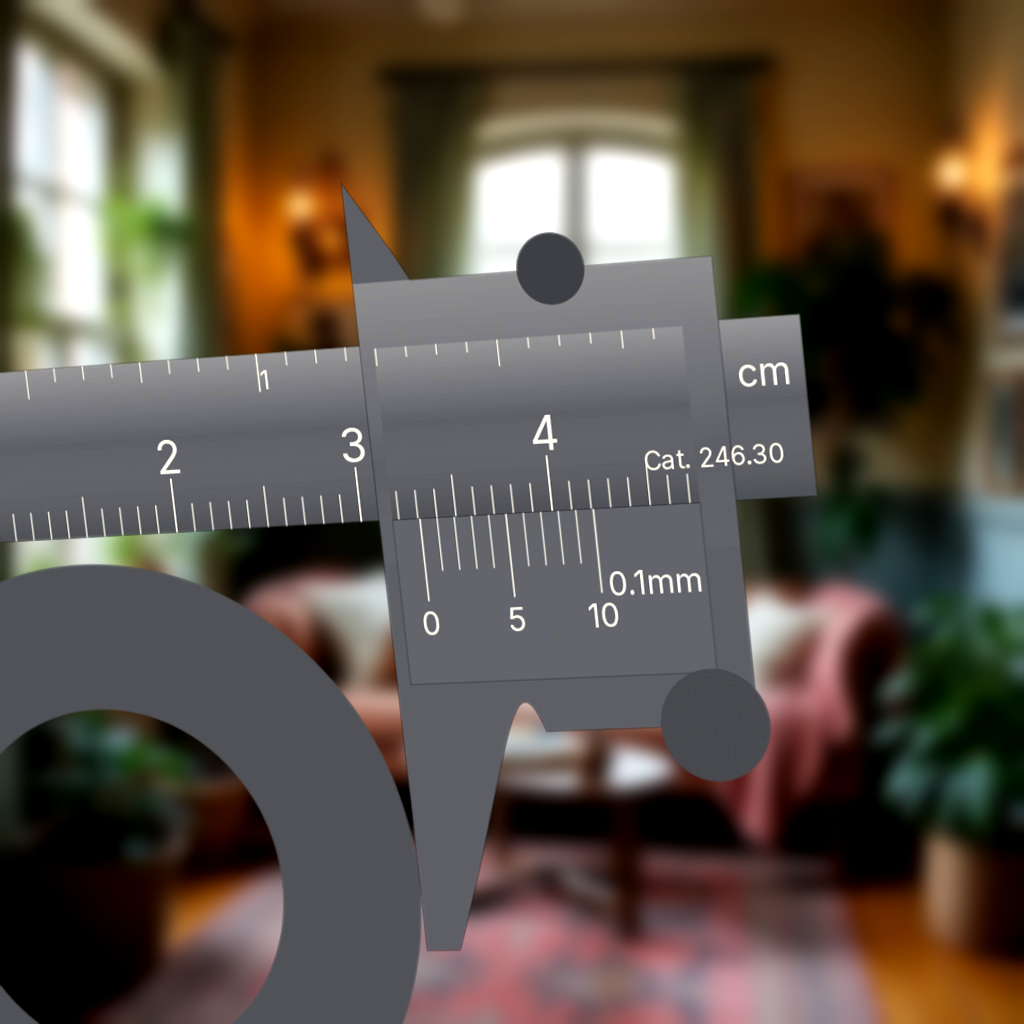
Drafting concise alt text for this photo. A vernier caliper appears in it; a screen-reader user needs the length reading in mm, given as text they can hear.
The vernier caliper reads 33.1 mm
